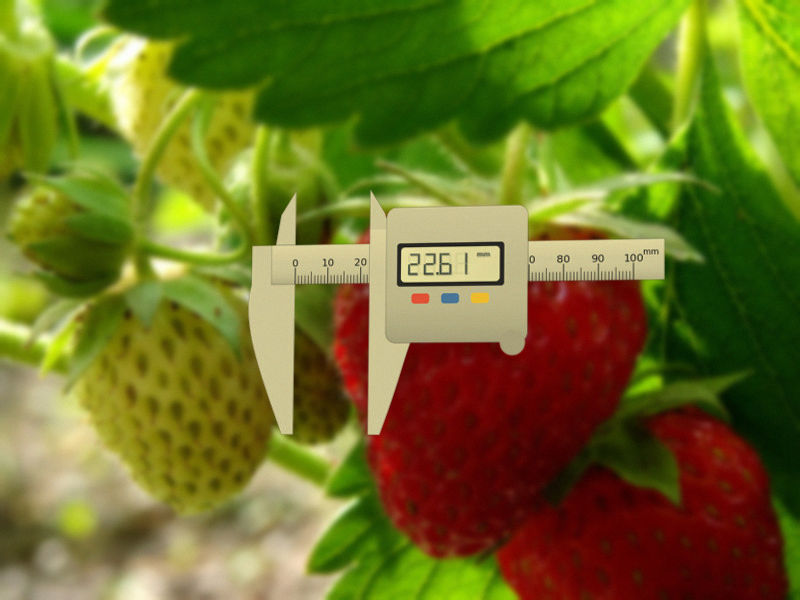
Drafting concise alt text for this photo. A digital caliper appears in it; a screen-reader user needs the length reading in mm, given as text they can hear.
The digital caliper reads 22.61 mm
